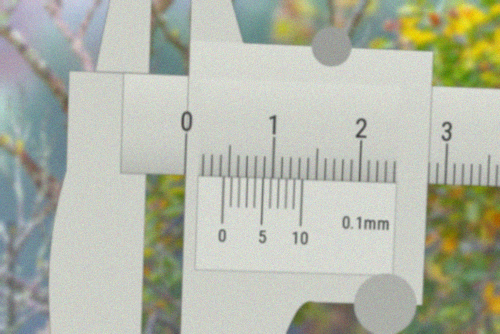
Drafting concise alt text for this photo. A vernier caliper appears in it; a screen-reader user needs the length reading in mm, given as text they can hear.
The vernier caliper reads 4.4 mm
